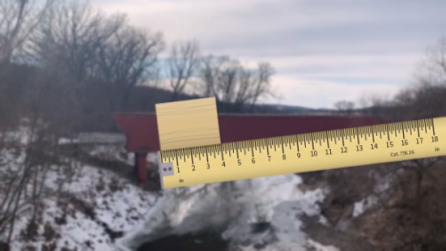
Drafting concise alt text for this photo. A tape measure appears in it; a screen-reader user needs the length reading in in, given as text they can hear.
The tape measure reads 4 in
